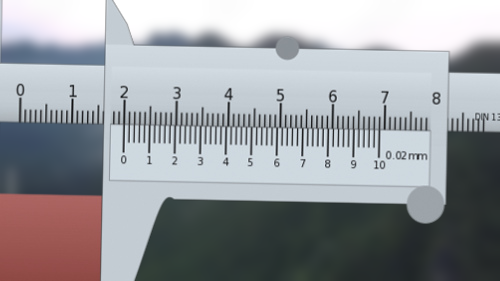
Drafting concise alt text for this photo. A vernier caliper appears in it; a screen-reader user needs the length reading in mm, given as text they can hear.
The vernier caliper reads 20.0 mm
